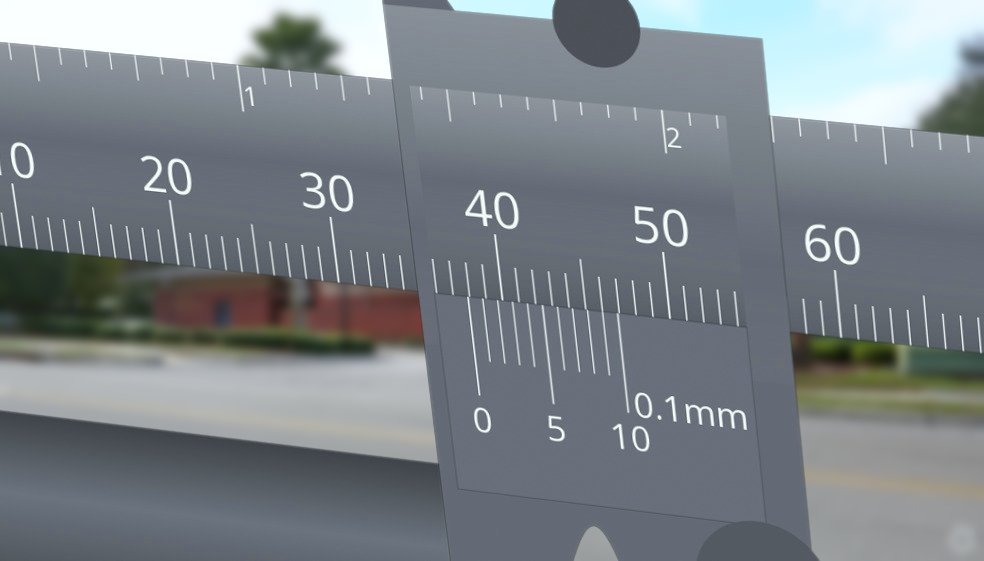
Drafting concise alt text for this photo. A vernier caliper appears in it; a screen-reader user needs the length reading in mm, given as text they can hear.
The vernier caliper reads 37.9 mm
